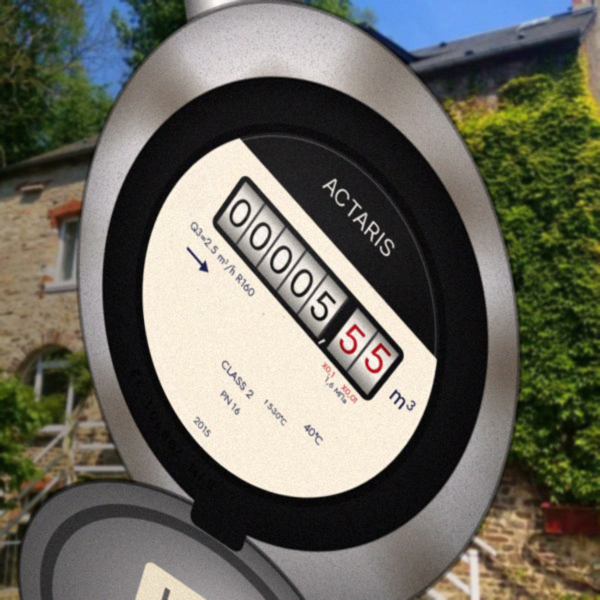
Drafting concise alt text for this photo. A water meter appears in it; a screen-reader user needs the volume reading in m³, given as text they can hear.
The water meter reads 5.55 m³
